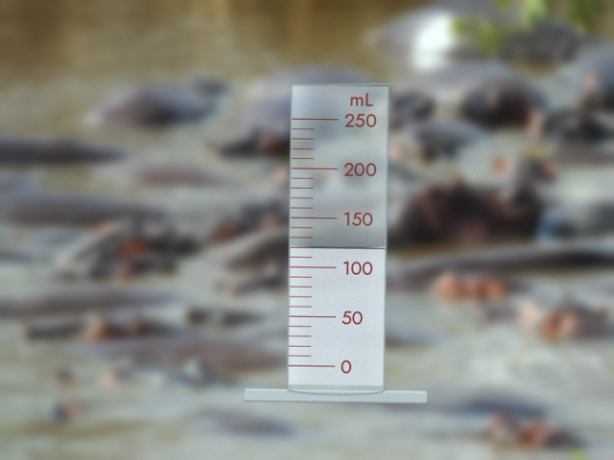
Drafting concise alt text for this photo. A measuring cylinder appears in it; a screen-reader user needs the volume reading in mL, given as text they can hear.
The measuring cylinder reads 120 mL
